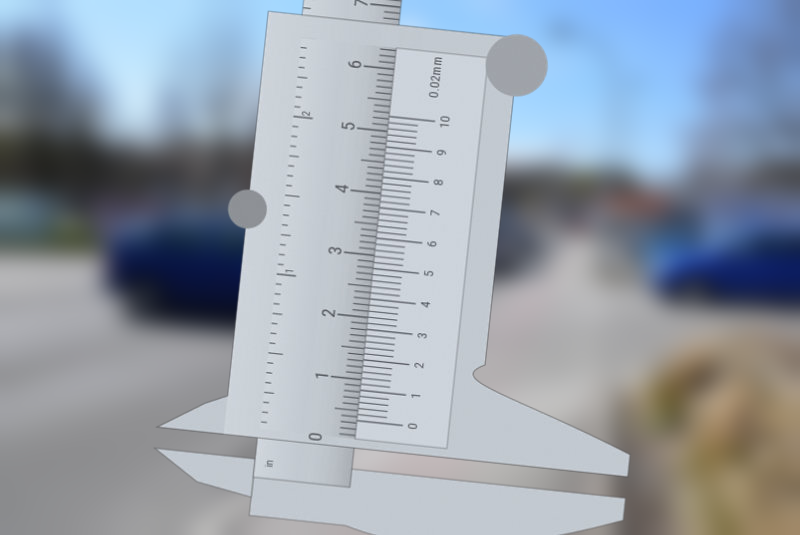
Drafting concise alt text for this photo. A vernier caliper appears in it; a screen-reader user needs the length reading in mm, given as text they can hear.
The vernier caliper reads 3.4 mm
